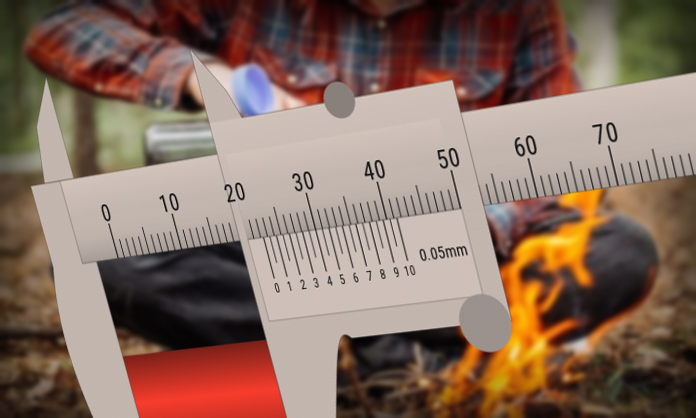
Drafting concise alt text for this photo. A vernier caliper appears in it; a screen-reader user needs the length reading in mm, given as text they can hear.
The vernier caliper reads 22.4 mm
